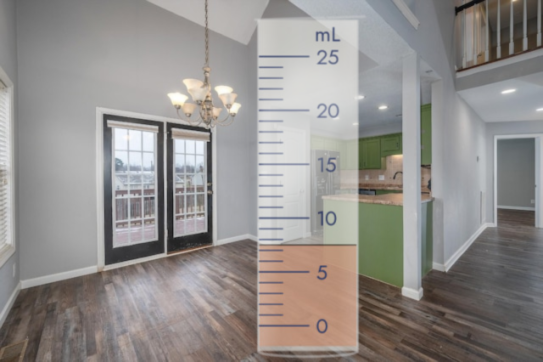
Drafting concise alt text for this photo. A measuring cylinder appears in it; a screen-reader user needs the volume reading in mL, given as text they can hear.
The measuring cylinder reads 7.5 mL
